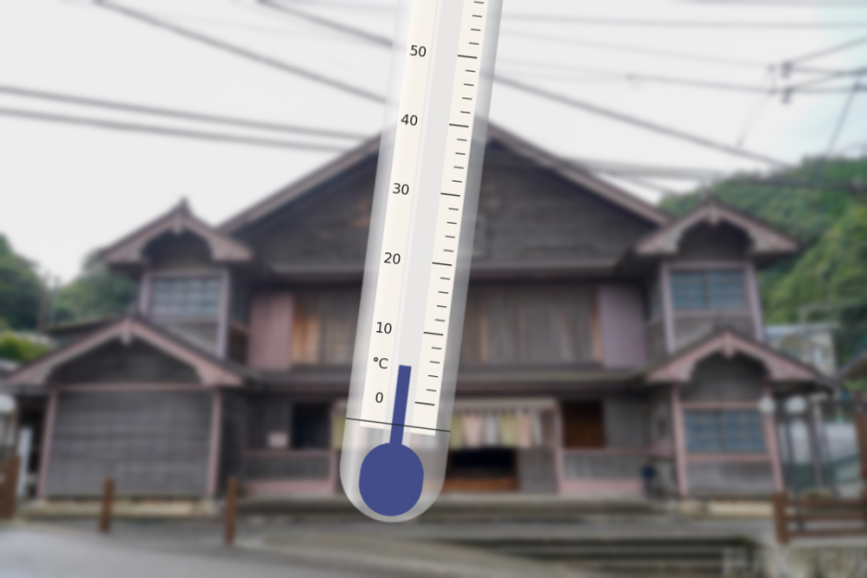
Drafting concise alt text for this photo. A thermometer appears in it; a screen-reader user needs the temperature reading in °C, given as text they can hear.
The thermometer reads 5 °C
